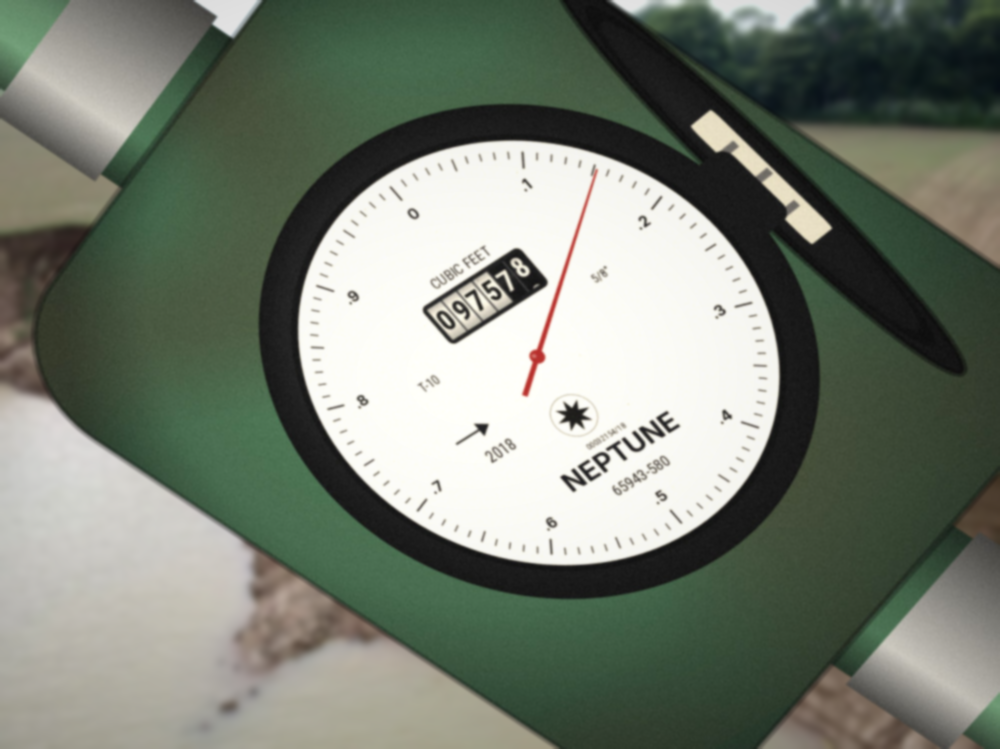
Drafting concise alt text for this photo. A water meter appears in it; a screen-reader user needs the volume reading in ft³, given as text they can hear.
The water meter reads 97578.15 ft³
